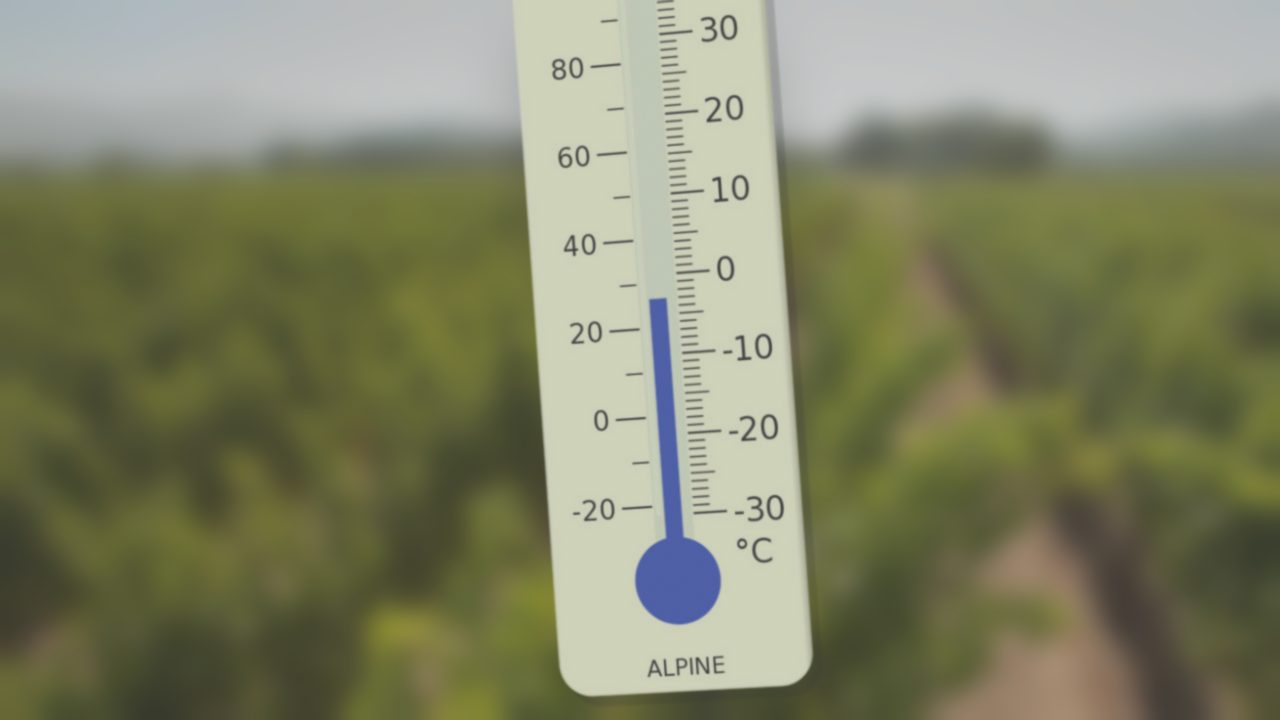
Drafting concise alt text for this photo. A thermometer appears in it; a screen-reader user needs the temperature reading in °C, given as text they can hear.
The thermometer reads -3 °C
